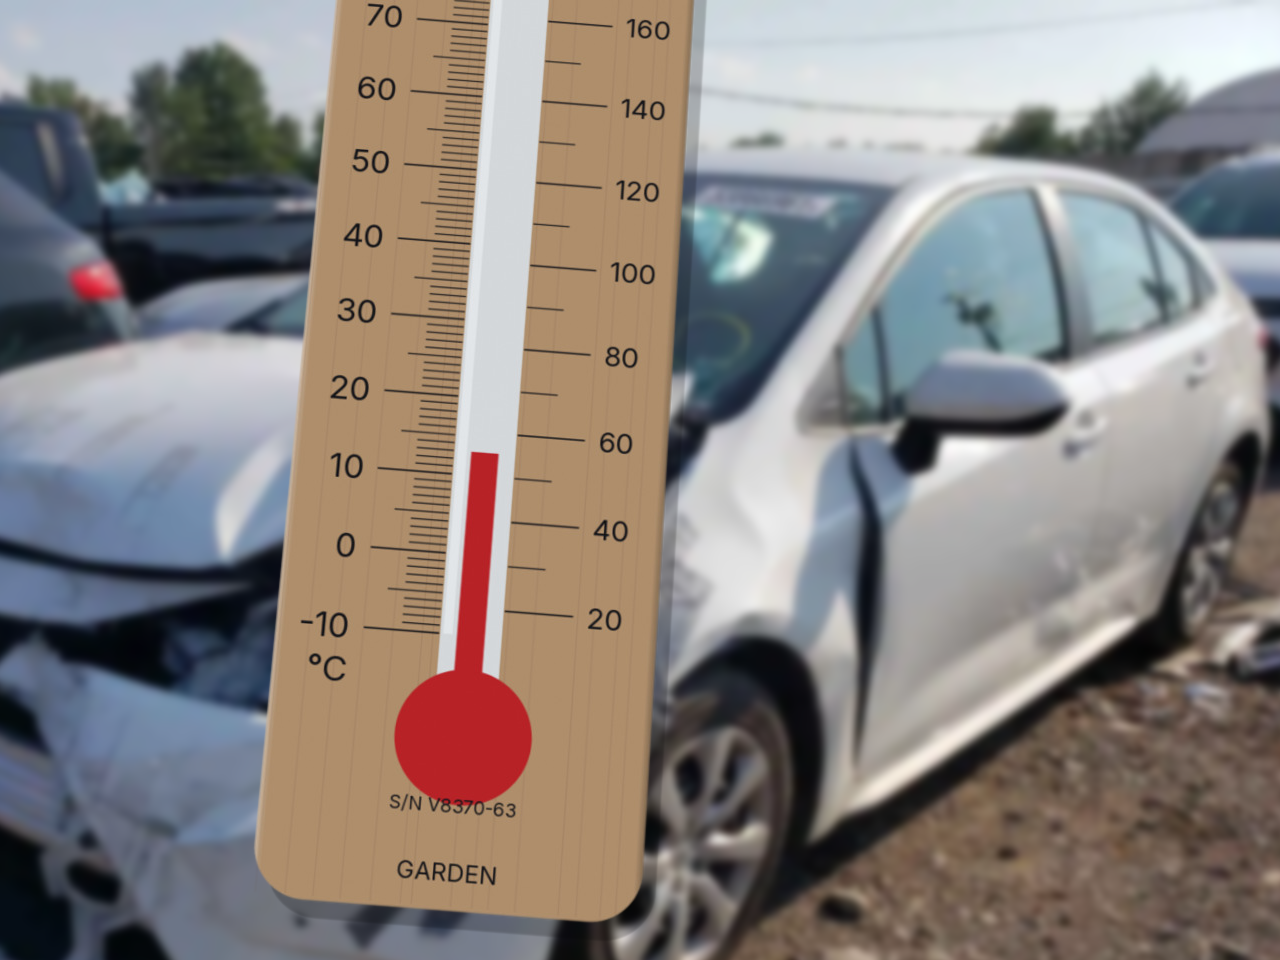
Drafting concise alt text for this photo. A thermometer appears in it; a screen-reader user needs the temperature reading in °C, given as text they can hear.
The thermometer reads 13 °C
